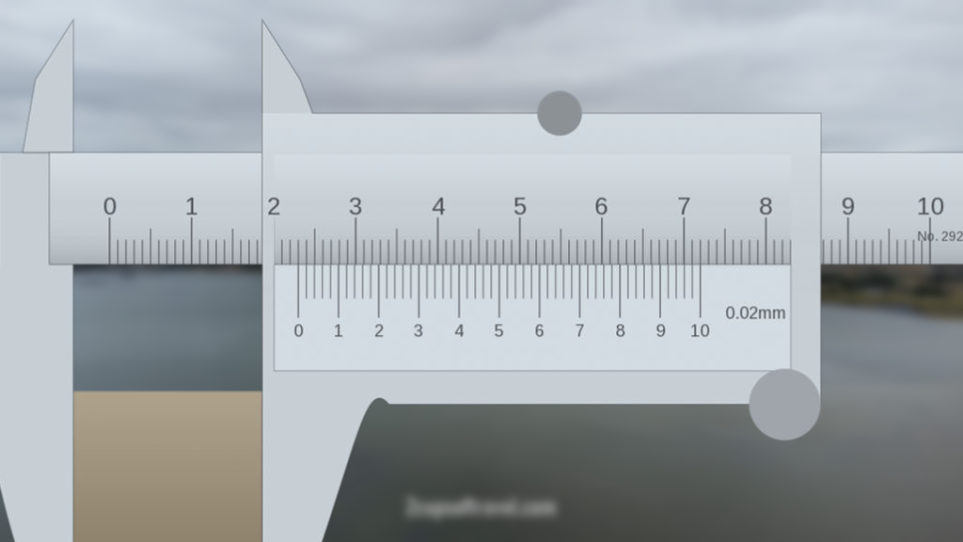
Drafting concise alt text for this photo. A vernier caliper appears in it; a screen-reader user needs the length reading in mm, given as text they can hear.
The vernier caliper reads 23.0 mm
